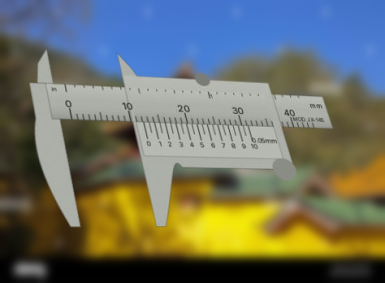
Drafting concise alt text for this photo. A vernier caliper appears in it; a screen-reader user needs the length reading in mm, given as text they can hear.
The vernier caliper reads 12.2 mm
